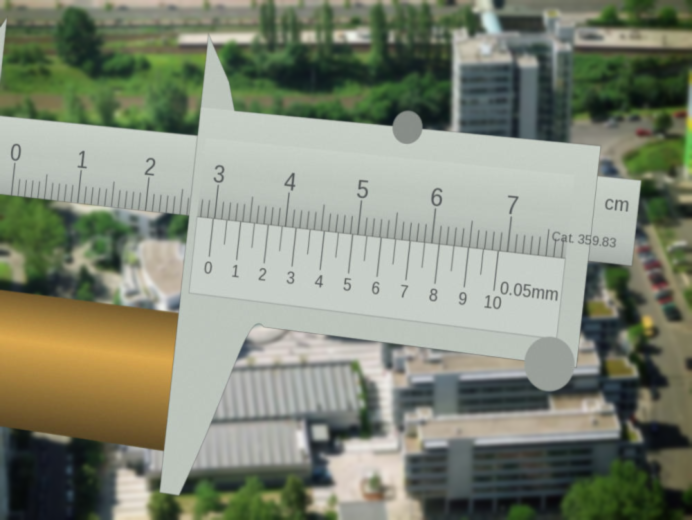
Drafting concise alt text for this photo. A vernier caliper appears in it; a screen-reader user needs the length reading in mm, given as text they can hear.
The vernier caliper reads 29.8 mm
